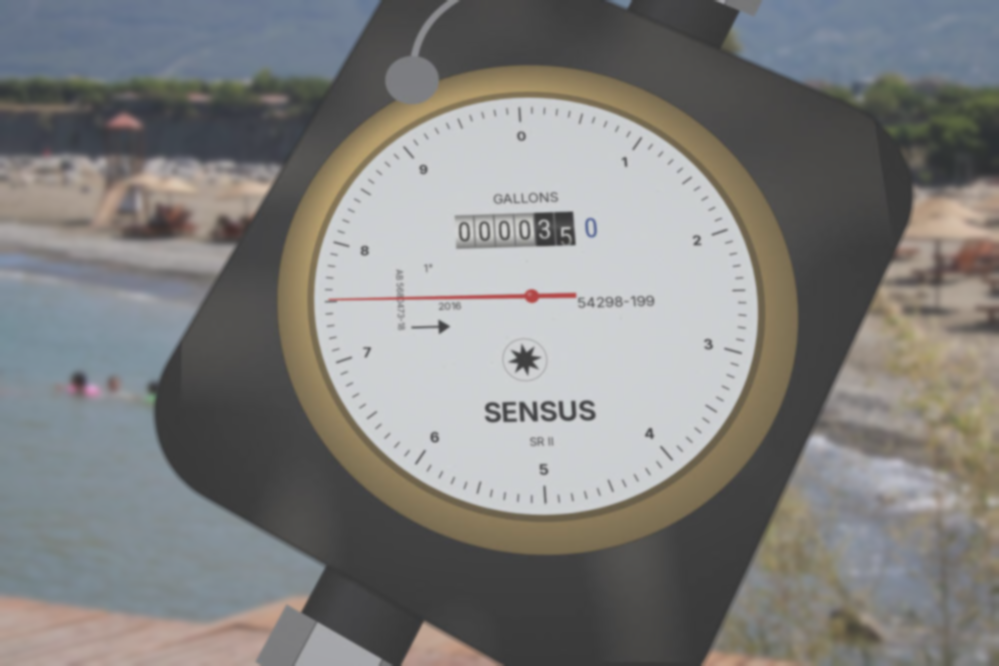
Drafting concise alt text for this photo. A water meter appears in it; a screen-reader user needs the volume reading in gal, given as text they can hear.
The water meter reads 347.5 gal
